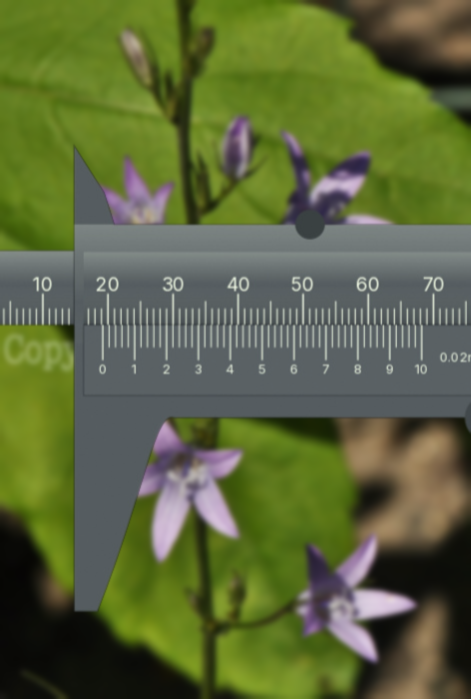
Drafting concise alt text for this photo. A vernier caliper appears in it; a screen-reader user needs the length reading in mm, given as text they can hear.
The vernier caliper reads 19.2 mm
